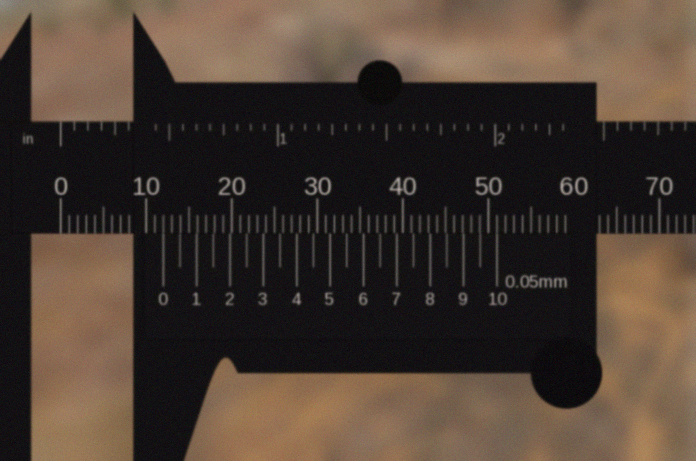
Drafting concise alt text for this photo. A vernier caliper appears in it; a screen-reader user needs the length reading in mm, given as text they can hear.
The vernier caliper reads 12.0 mm
